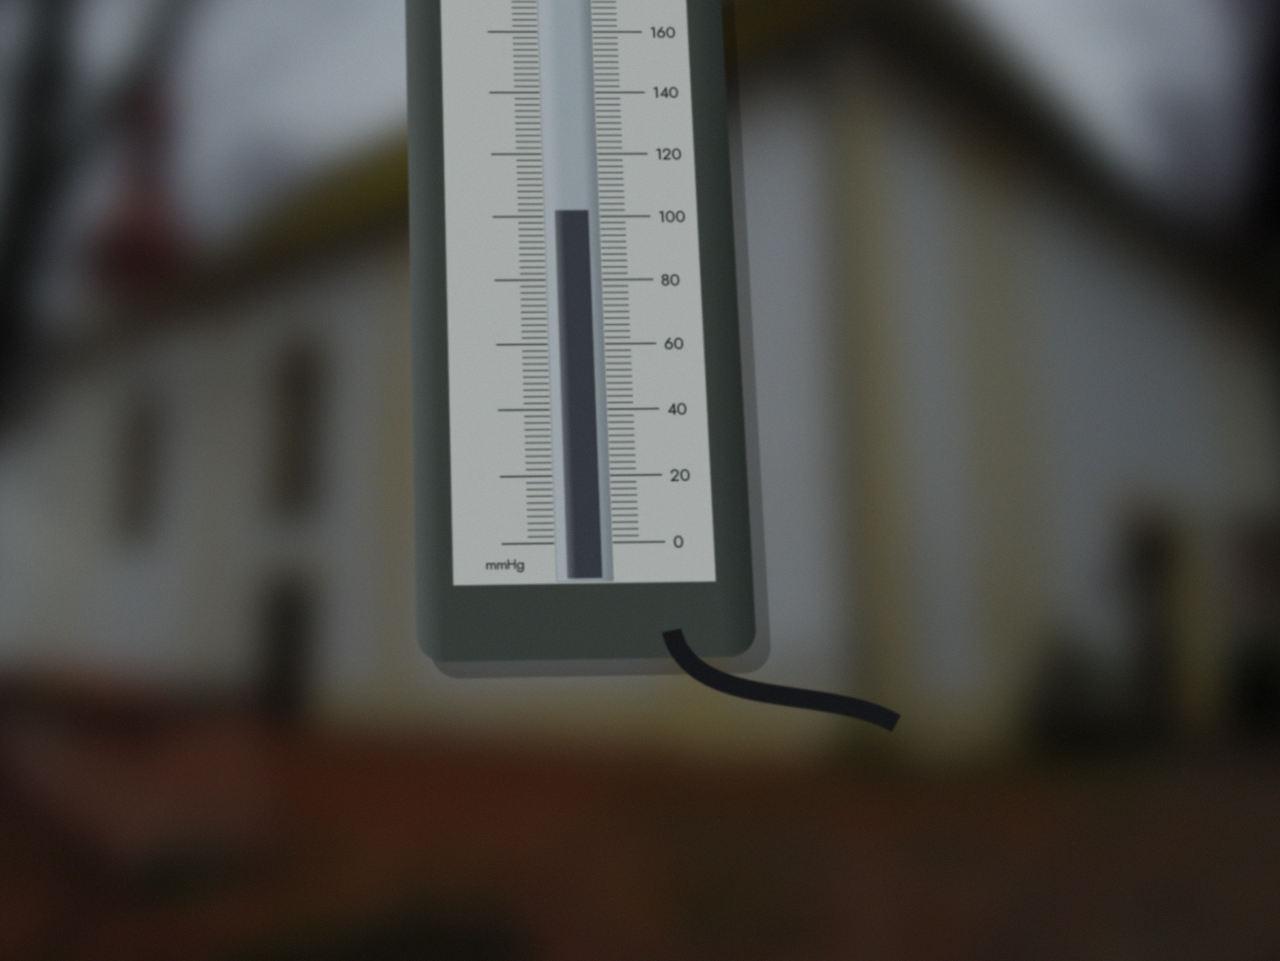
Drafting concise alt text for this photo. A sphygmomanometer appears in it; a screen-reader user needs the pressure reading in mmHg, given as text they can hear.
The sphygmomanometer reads 102 mmHg
